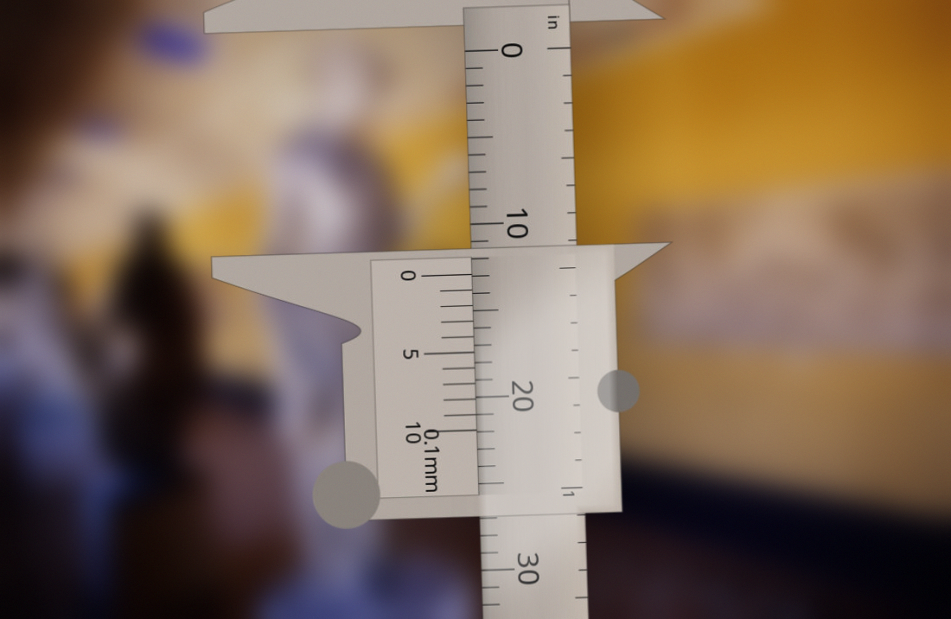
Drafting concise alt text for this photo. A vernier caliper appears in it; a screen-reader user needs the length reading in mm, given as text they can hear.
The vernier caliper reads 12.9 mm
